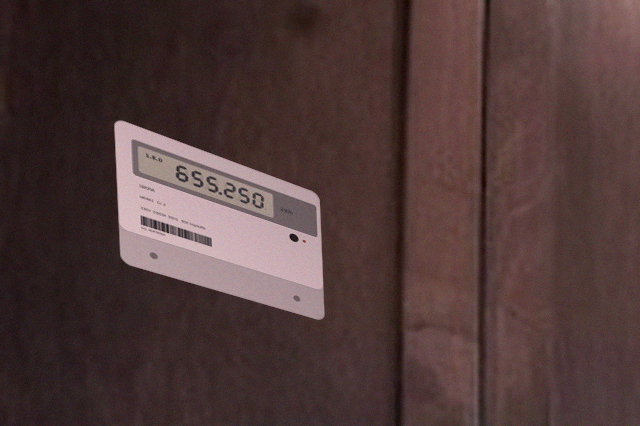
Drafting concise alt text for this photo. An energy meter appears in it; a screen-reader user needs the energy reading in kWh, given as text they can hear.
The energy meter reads 655.250 kWh
